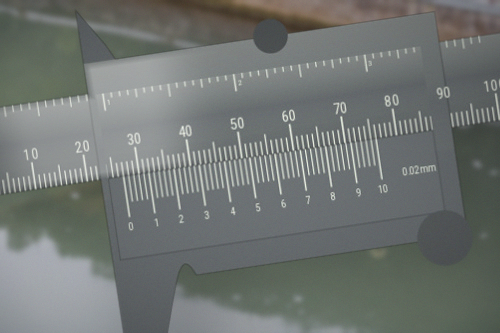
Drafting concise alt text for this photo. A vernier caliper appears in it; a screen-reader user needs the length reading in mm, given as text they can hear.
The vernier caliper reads 27.0 mm
